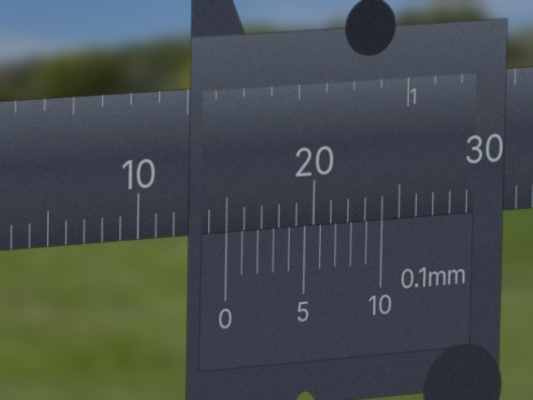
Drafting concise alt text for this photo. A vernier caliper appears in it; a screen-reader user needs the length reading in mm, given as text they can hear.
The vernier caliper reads 15.0 mm
